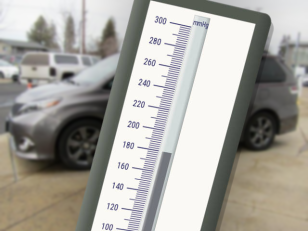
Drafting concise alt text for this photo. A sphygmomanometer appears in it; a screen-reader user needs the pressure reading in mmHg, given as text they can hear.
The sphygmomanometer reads 180 mmHg
